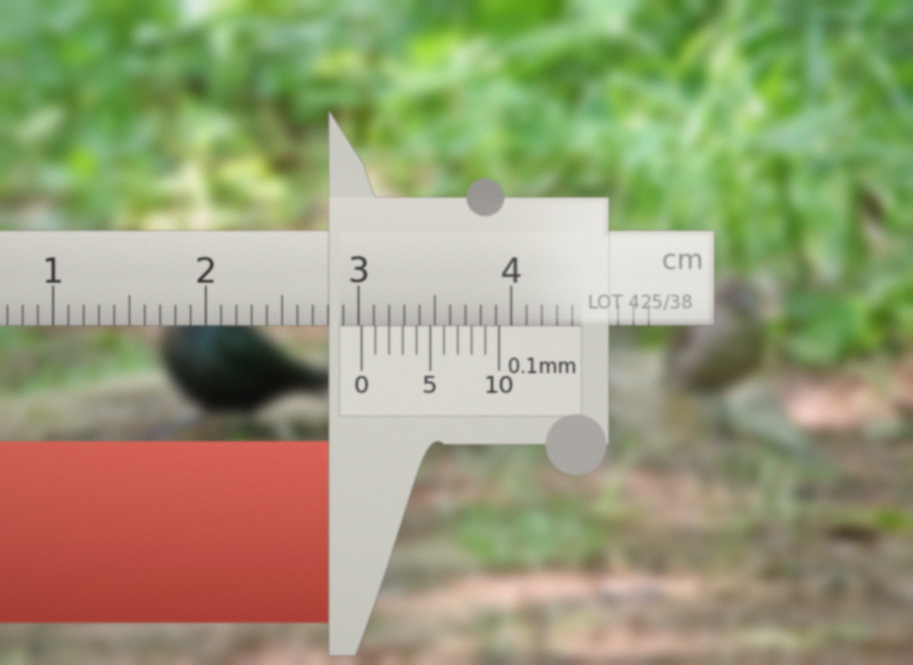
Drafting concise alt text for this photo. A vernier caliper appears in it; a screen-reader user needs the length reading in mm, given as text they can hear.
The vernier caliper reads 30.2 mm
